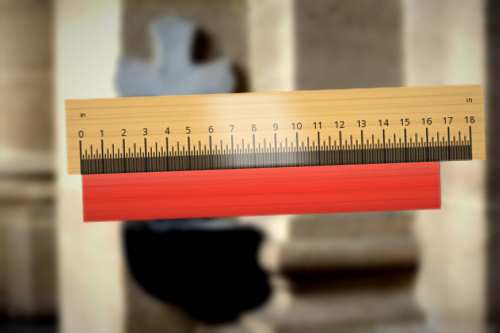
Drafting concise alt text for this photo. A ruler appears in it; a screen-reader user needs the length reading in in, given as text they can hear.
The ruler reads 16.5 in
